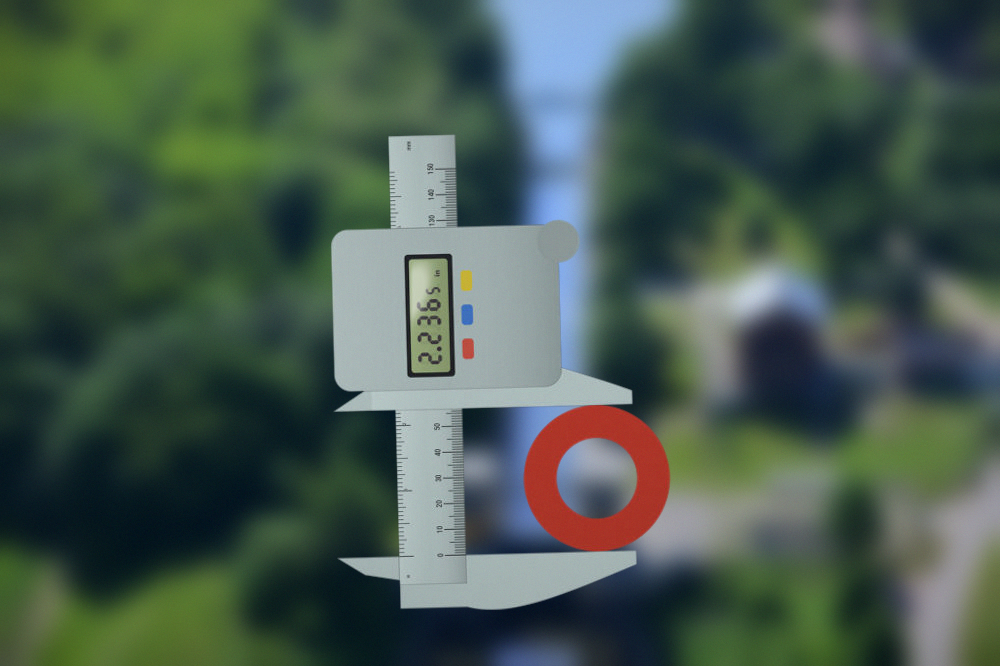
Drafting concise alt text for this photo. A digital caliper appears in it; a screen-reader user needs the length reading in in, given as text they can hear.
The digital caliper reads 2.2365 in
